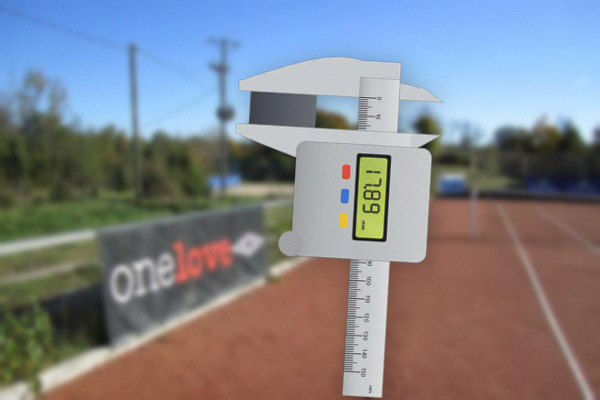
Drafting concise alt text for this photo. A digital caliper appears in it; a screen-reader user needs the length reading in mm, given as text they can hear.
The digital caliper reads 17.89 mm
